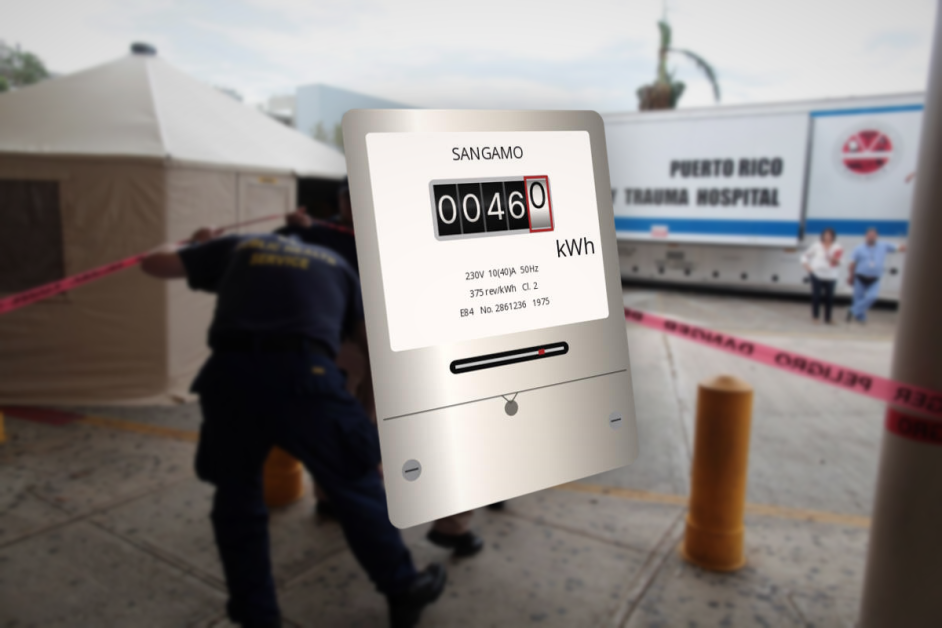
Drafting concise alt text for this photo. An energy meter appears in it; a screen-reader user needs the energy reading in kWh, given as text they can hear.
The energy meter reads 46.0 kWh
